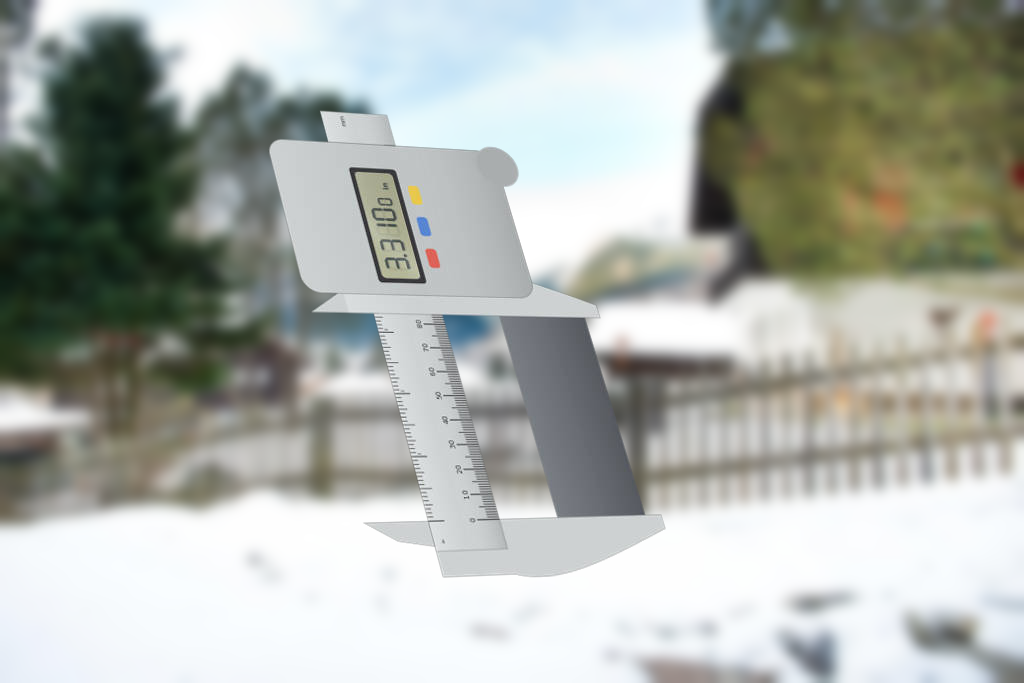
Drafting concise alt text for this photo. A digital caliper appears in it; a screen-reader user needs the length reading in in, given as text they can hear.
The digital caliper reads 3.3100 in
